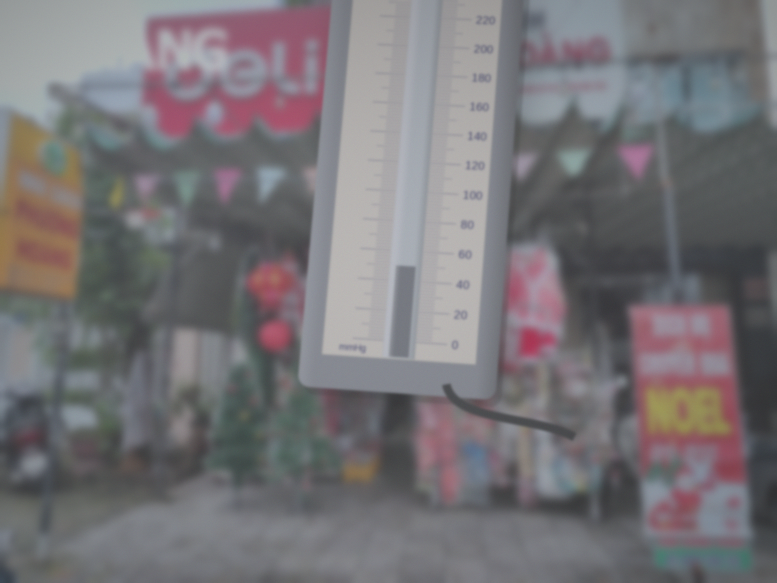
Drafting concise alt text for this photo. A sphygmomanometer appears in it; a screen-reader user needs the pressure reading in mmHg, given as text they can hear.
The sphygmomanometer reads 50 mmHg
